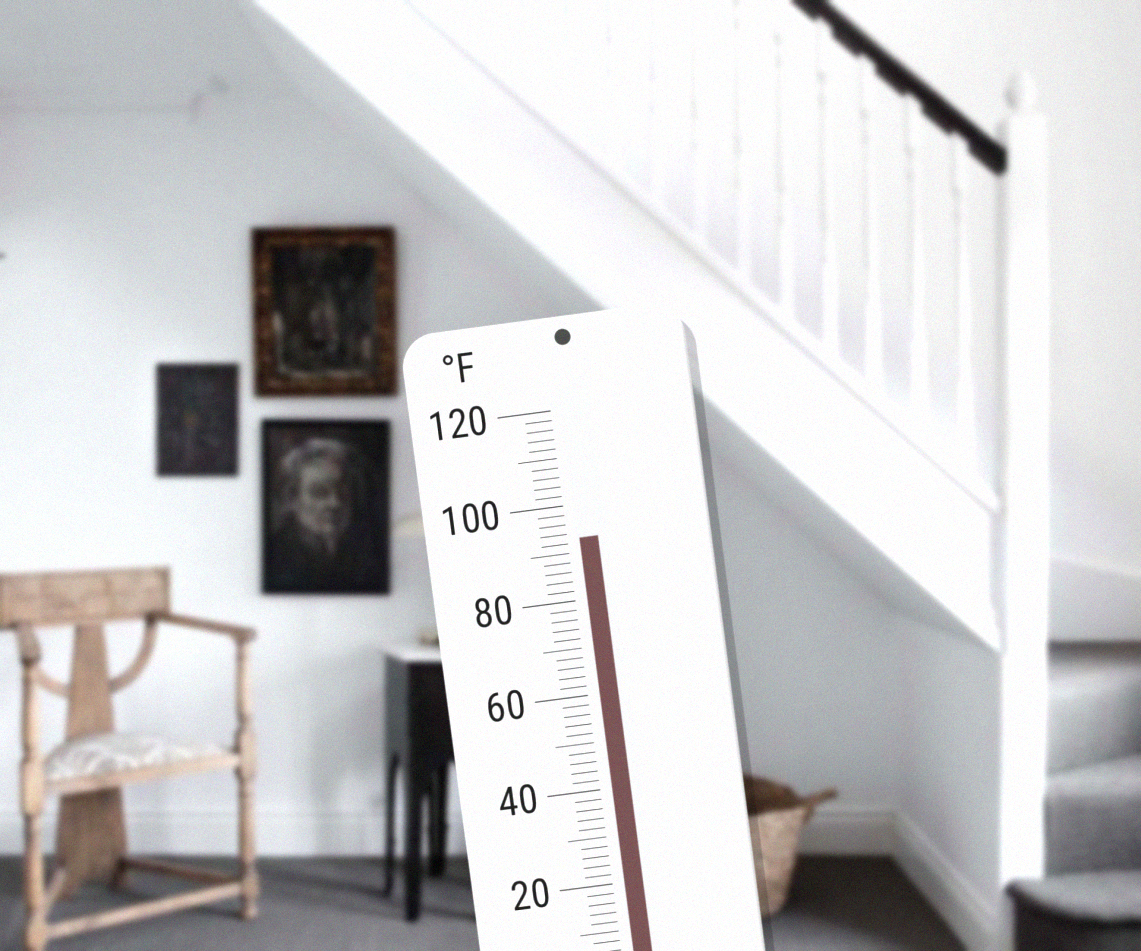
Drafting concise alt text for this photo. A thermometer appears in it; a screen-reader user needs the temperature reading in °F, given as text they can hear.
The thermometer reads 93 °F
